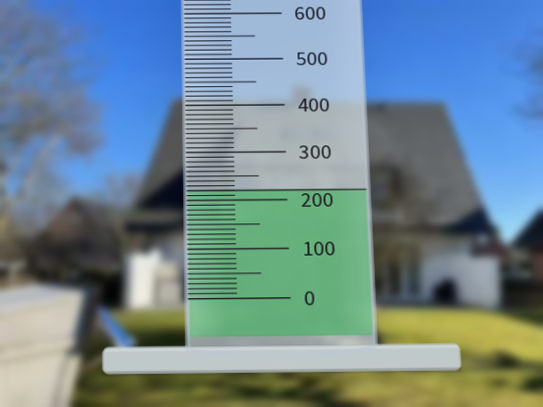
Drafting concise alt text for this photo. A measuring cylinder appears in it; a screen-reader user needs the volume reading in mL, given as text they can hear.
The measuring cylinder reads 220 mL
